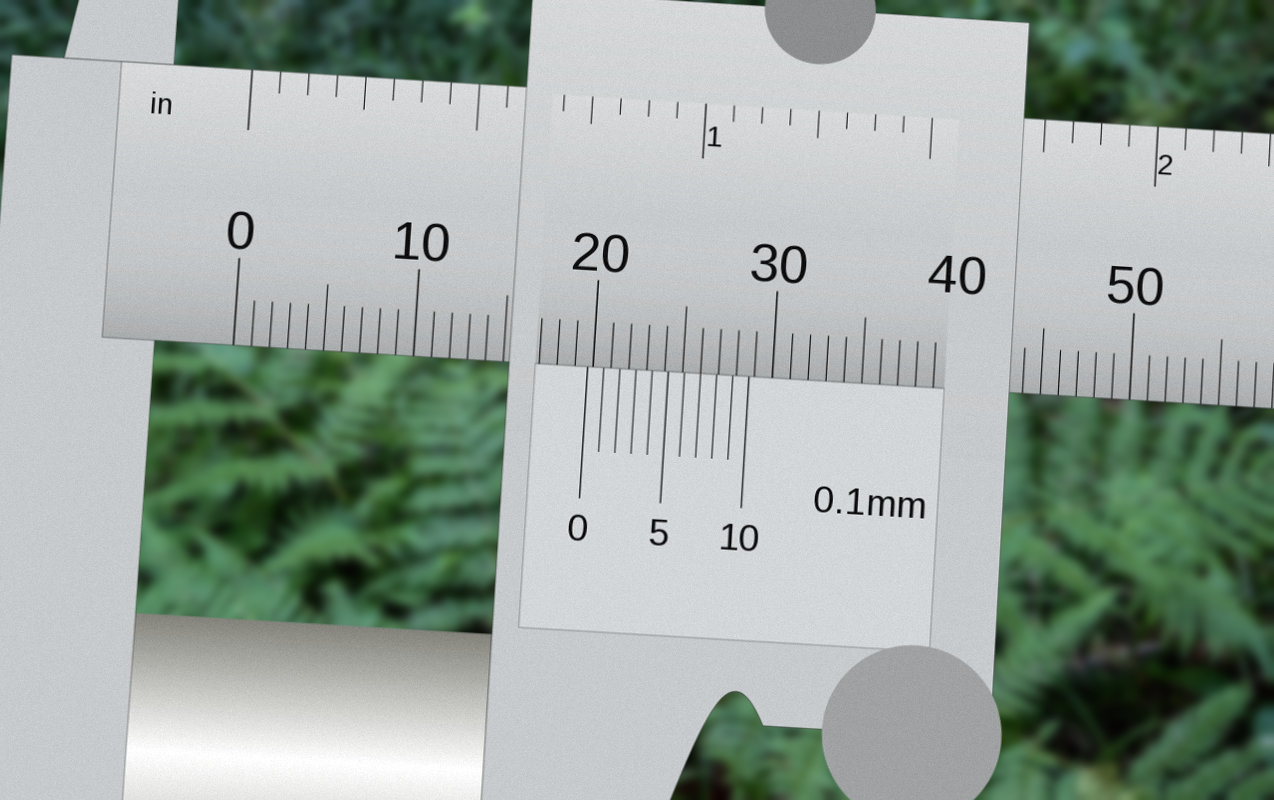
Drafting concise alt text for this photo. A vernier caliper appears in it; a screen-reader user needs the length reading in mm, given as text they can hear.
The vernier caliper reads 19.7 mm
